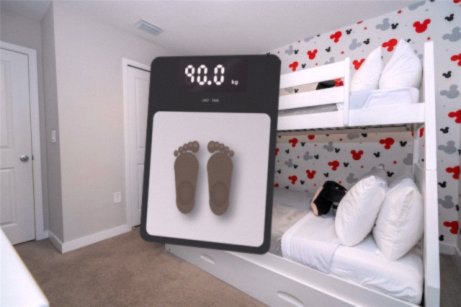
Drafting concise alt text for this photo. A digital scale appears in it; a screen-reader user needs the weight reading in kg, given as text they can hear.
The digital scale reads 90.0 kg
